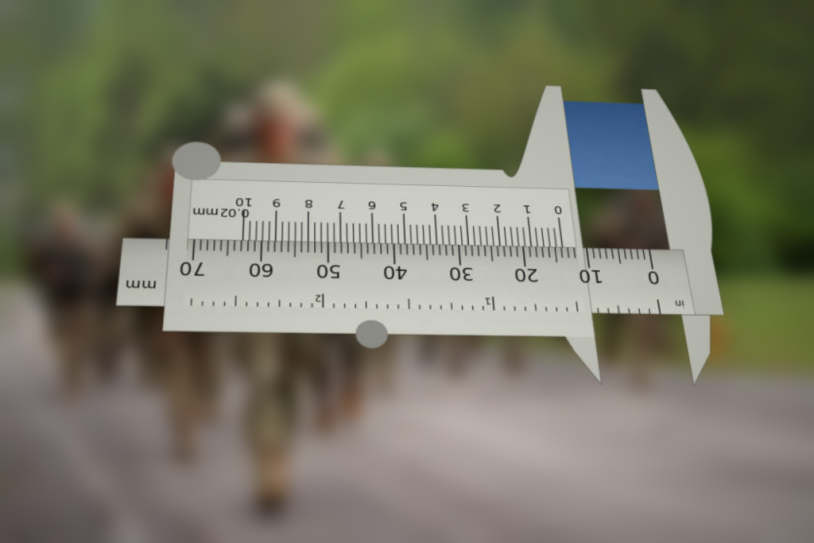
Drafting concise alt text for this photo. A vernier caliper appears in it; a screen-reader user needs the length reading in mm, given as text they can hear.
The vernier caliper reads 13.8 mm
